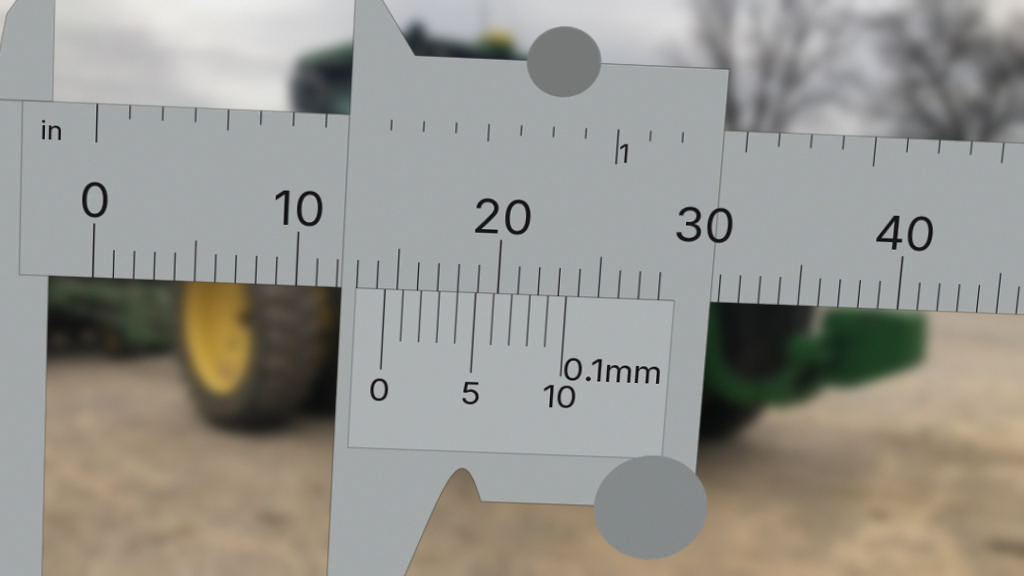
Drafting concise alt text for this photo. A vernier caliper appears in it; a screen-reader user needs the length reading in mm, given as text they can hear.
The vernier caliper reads 14.4 mm
